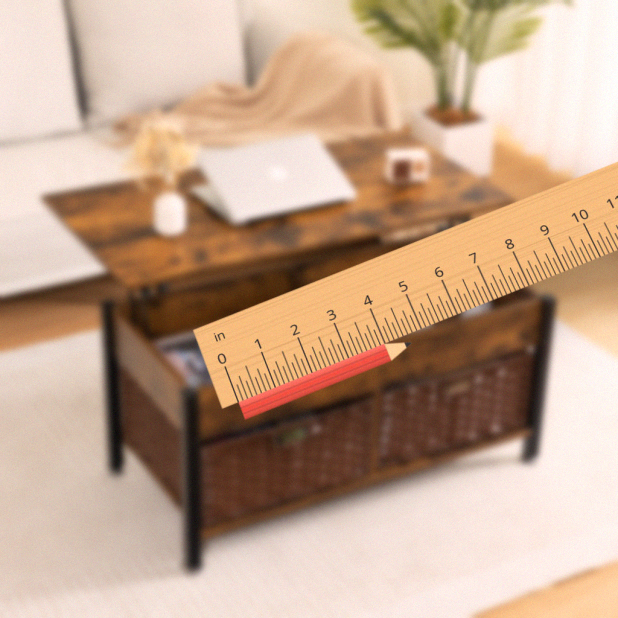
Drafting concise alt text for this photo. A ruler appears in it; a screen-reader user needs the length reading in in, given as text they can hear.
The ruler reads 4.625 in
